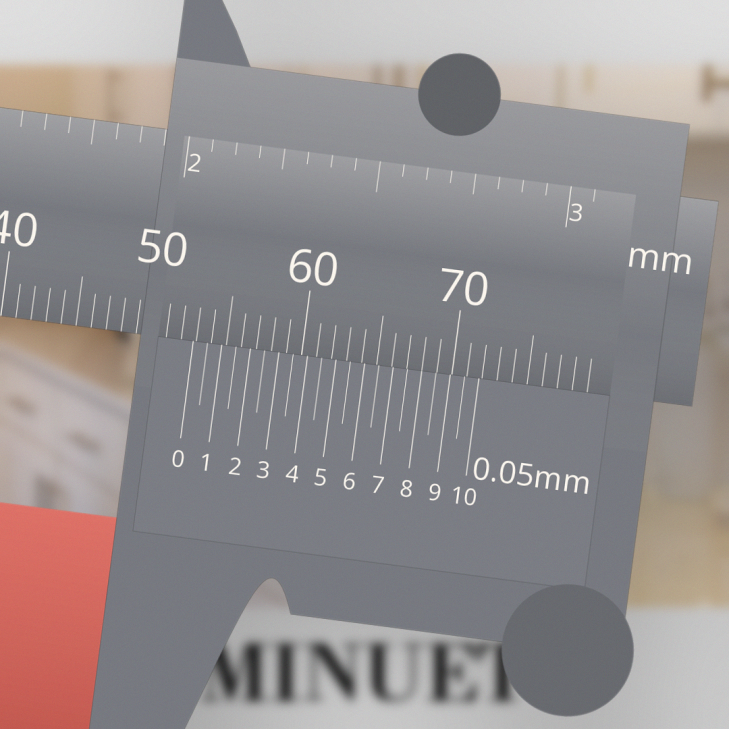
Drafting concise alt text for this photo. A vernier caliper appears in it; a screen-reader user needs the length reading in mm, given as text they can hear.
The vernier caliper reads 52.8 mm
